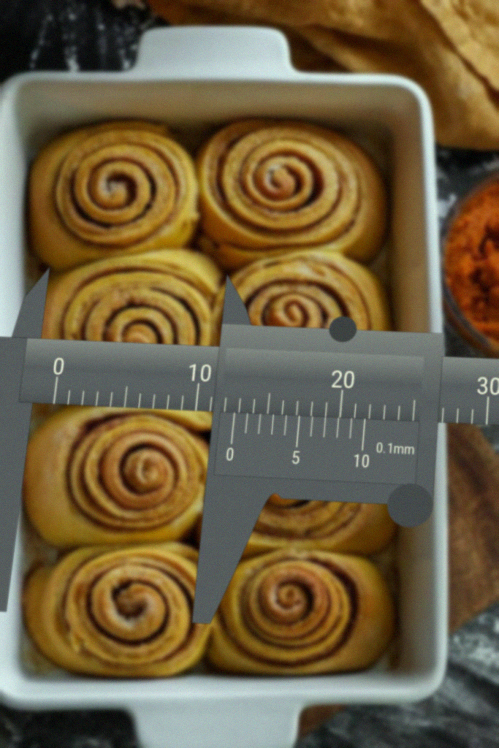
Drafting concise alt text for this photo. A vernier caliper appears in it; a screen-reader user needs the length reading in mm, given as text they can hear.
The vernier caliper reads 12.7 mm
